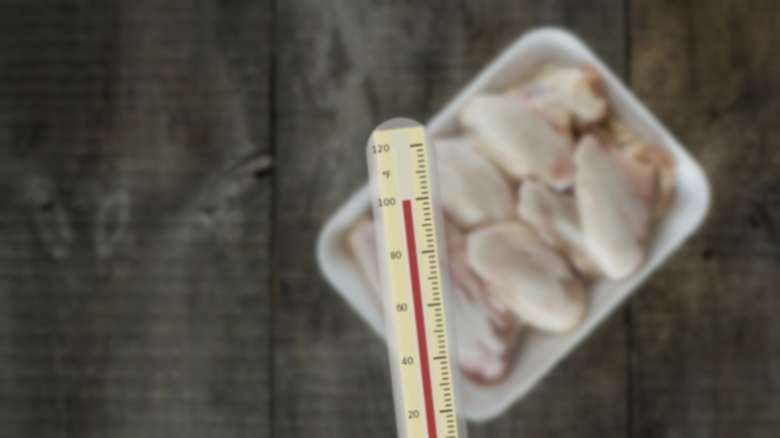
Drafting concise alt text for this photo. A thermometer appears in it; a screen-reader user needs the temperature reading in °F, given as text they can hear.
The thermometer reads 100 °F
